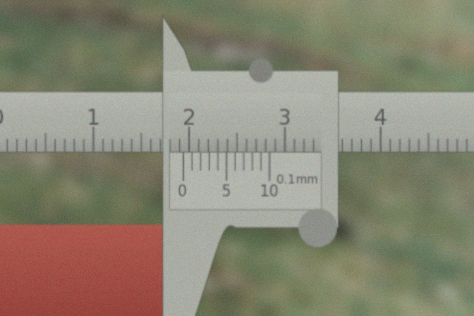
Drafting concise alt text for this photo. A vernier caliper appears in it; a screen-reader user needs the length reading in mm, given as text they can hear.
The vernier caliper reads 19.4 mm
